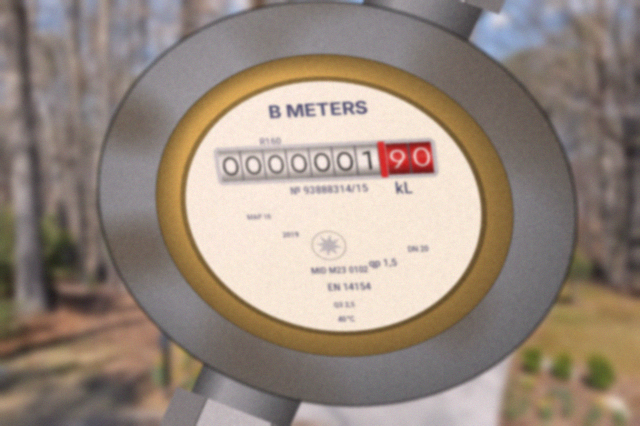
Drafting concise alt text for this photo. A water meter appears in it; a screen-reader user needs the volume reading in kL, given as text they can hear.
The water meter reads 1.90 kL
